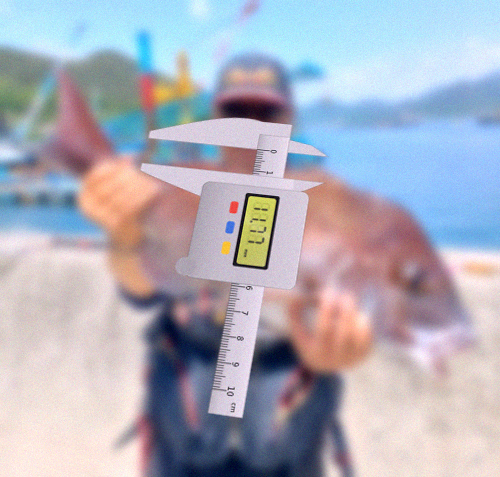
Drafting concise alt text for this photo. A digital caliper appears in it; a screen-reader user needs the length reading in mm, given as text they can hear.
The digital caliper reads 11.77 mm
